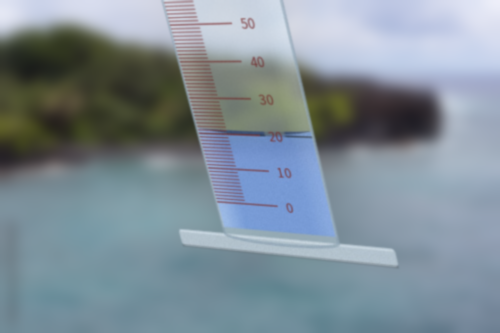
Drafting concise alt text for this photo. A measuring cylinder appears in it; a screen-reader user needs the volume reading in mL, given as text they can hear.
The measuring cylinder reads 20 mL
